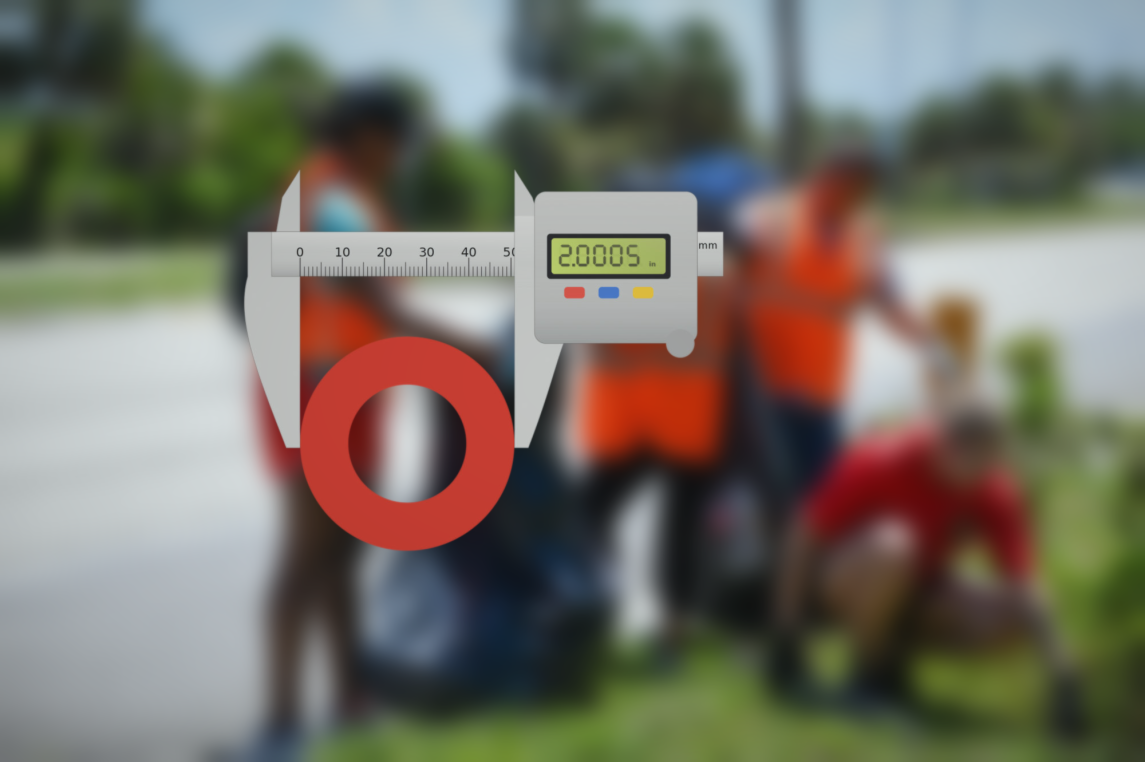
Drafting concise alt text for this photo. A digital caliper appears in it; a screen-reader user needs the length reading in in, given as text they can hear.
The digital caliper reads 2.0005 in
